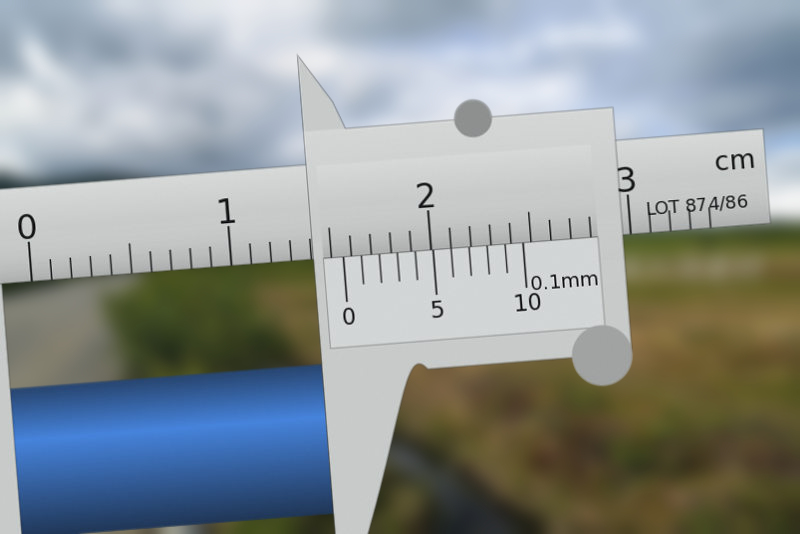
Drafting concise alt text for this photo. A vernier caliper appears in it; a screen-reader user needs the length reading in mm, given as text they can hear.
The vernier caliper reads 15.6 mm
